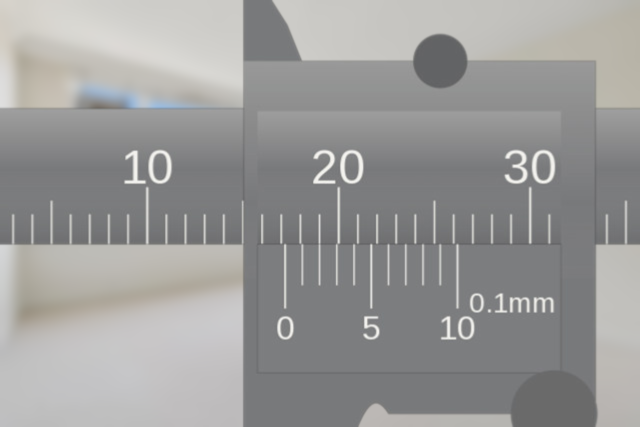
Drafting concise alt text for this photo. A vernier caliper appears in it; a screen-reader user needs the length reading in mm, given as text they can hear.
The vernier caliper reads 17.2 mm
